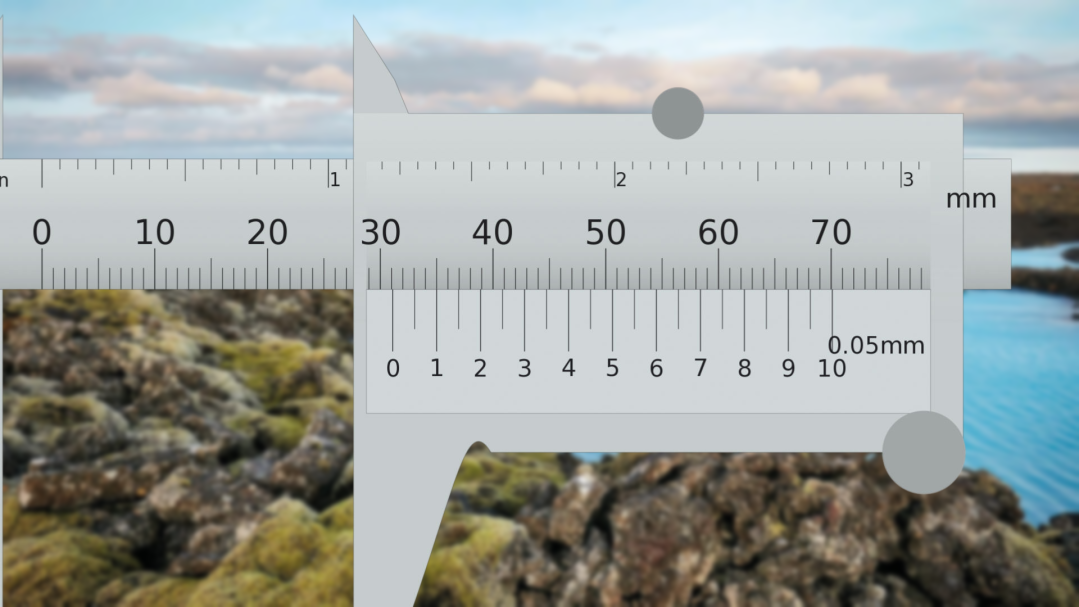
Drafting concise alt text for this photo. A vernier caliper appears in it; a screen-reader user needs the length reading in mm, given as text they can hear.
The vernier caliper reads 31.1 mm
